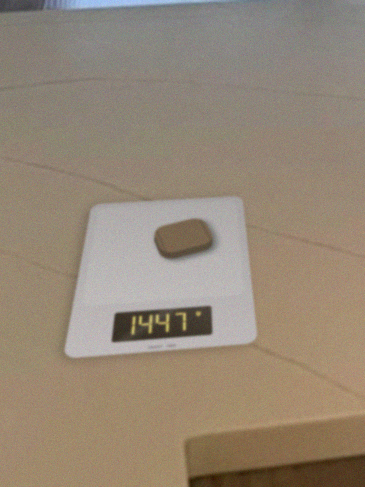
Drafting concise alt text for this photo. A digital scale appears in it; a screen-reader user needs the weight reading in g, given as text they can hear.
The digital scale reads 1447 g
